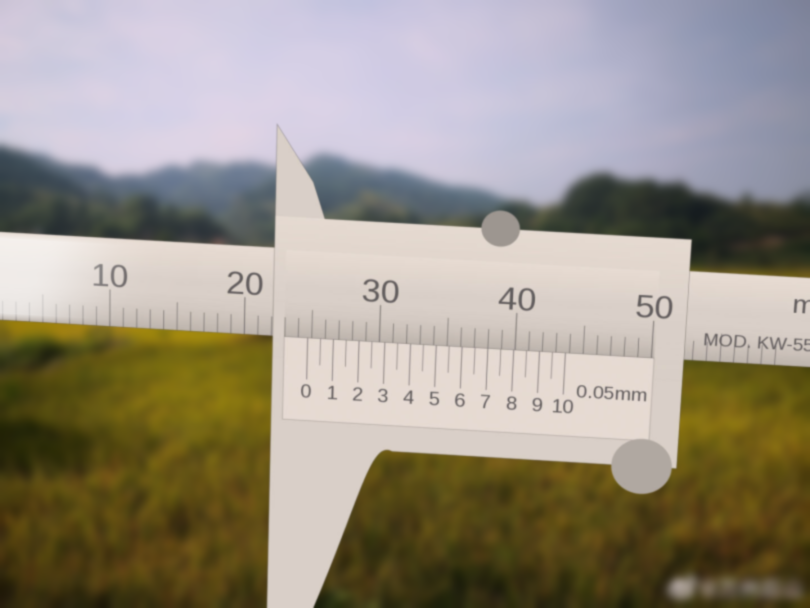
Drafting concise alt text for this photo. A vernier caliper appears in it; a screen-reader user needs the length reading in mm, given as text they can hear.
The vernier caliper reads 24.7 mm
